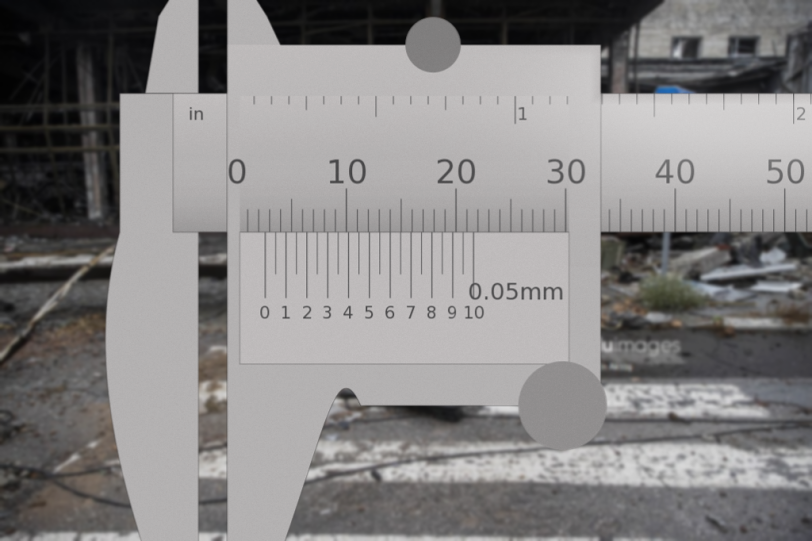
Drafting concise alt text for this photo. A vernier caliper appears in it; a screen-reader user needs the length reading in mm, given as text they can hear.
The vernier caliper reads 2.6 mm
